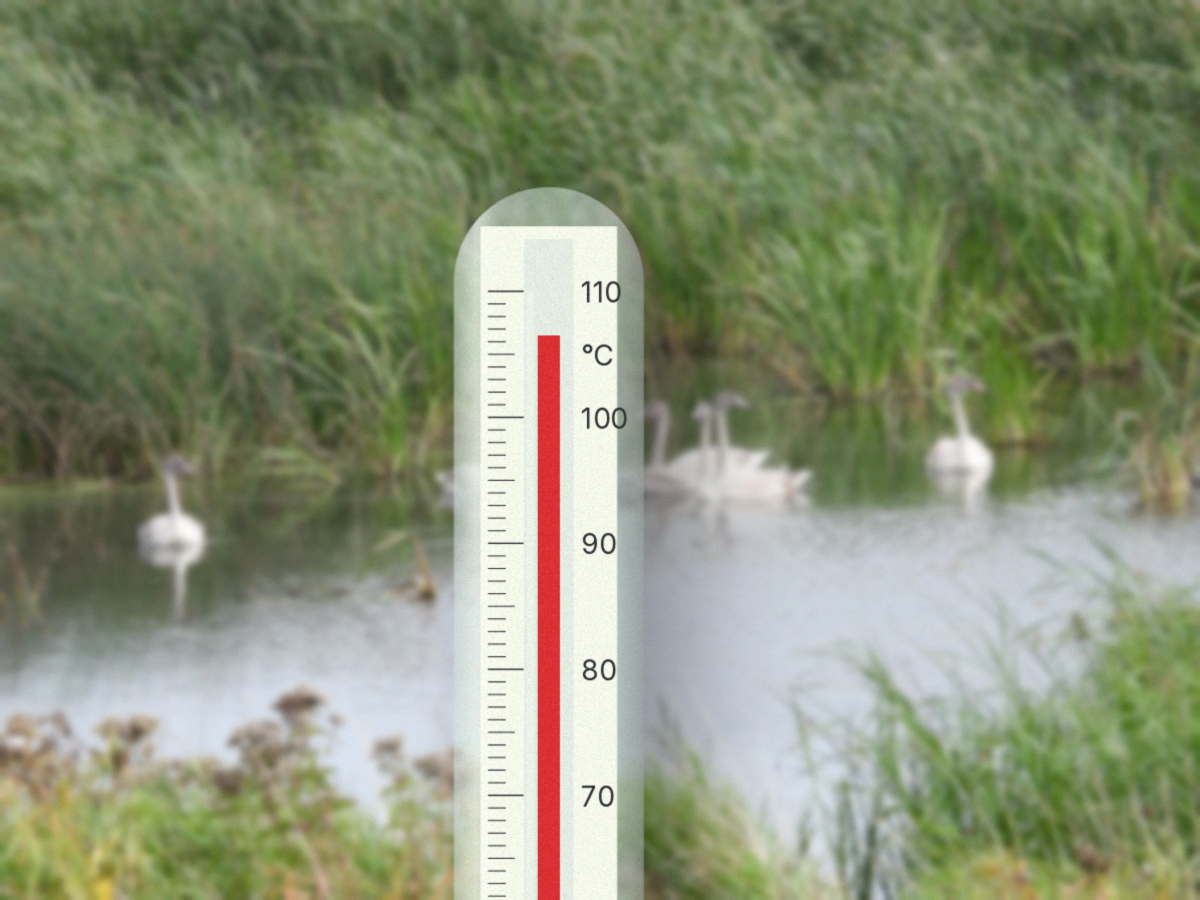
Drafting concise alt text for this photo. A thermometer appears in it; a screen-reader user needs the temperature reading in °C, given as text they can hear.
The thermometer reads 106.5 °C
